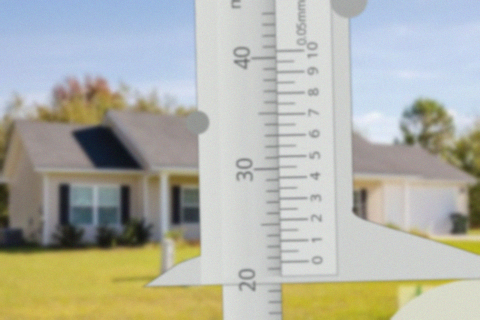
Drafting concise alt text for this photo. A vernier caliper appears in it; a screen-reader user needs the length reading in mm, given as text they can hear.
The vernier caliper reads 21.6 mm
